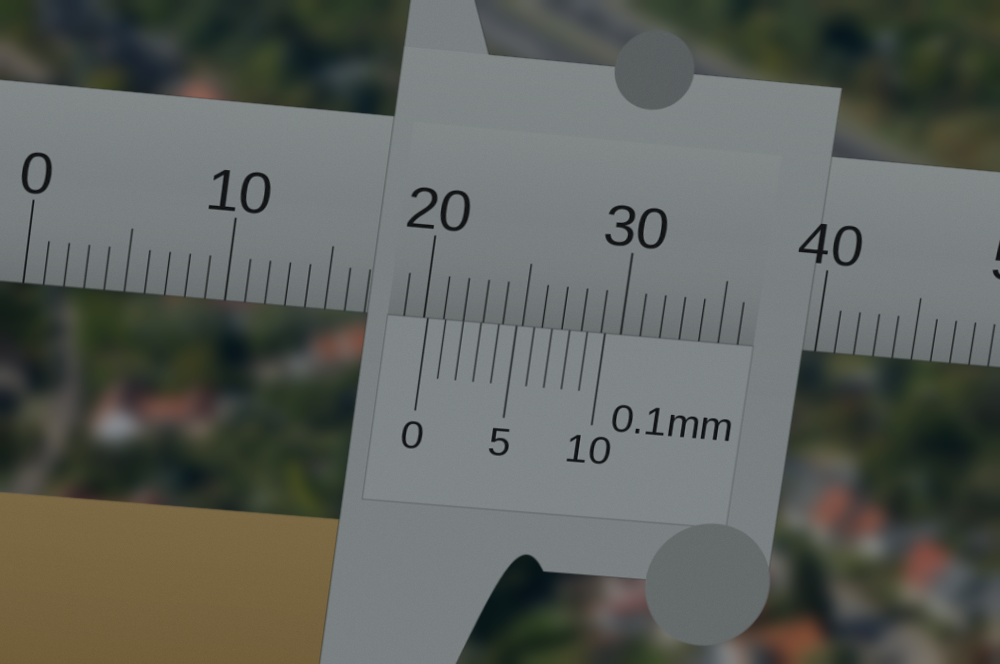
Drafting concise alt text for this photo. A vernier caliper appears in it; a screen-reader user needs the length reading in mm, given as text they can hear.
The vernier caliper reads 20.2 mm
